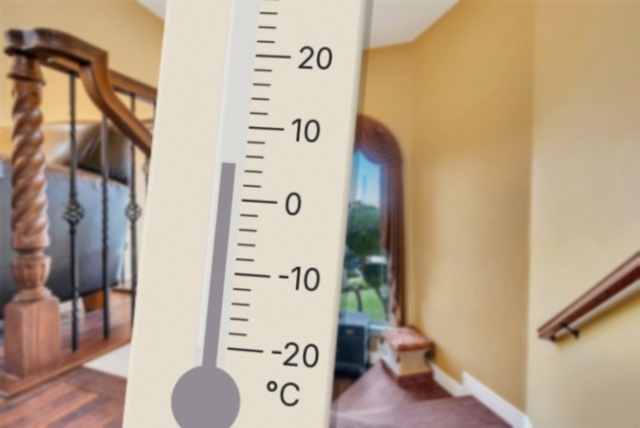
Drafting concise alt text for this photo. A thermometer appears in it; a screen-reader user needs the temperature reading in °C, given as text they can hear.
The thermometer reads 5 °C
